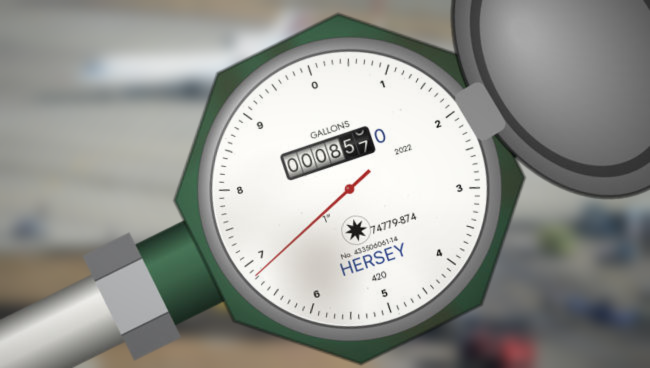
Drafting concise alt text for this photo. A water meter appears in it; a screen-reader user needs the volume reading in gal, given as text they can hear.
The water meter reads 8566.8 gal
